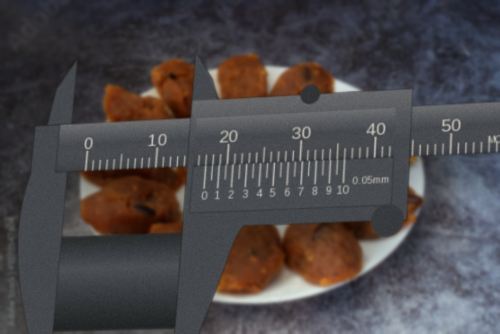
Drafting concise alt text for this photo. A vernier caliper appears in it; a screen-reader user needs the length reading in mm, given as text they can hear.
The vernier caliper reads 17.0 mm
